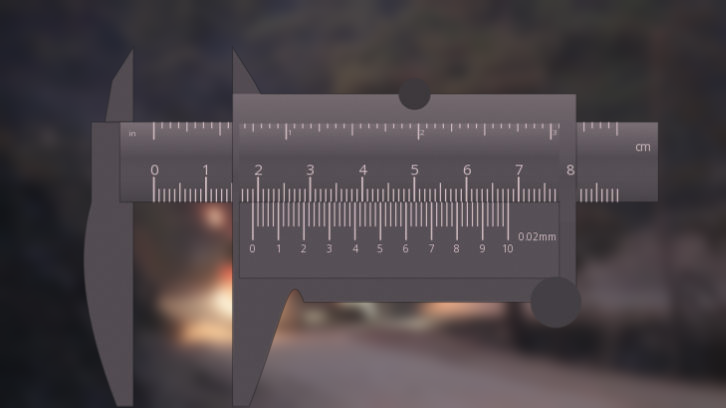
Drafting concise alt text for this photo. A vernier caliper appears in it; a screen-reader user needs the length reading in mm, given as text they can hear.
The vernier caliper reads 19.0 mm
